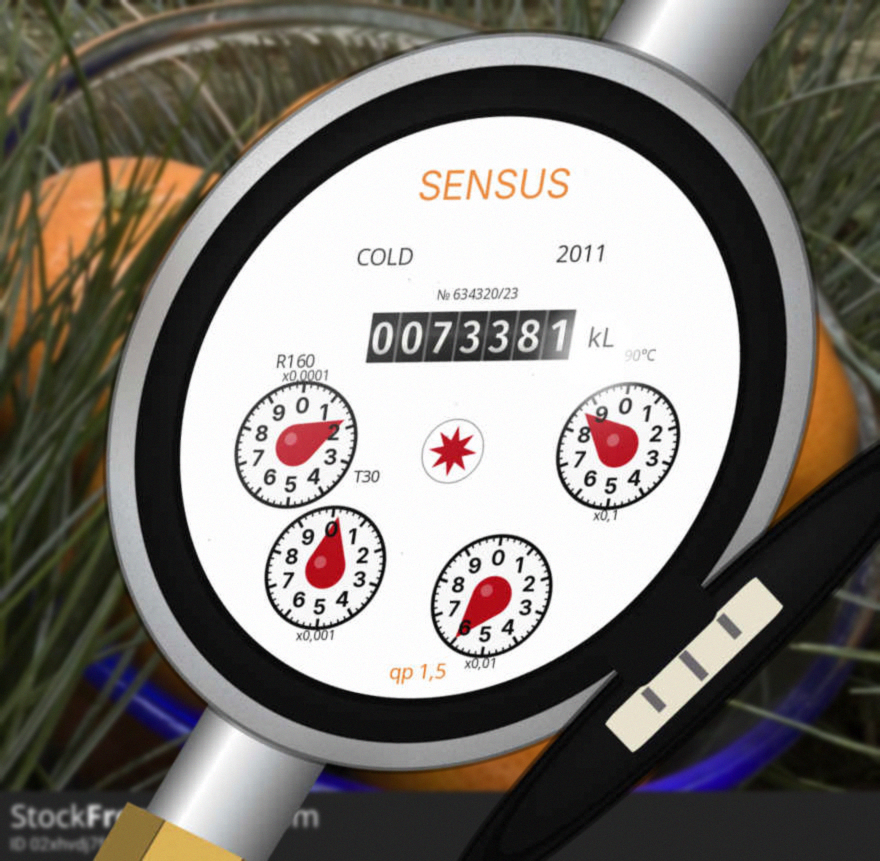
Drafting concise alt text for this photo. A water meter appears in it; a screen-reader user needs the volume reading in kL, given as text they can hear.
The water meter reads 73381.8601 kL
